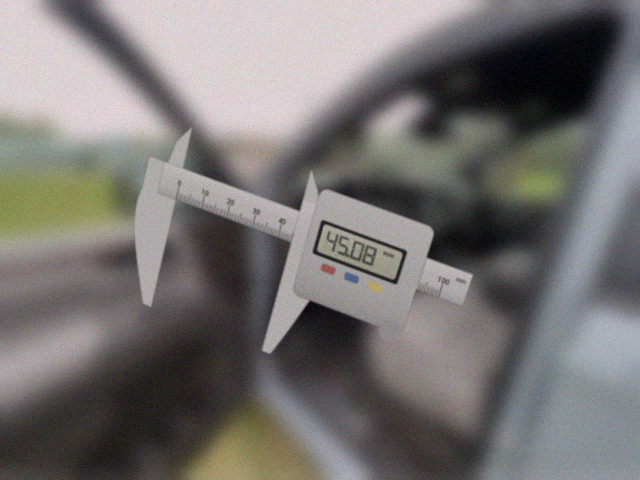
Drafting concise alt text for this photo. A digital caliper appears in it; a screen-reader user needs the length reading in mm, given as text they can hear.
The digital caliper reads 45.08 mm
